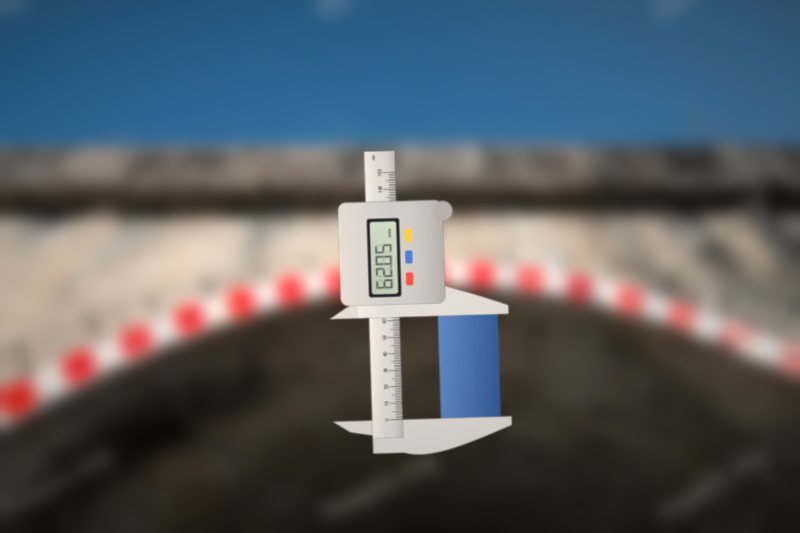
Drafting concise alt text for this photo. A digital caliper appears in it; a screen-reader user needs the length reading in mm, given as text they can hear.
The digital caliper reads 62.05 mm
